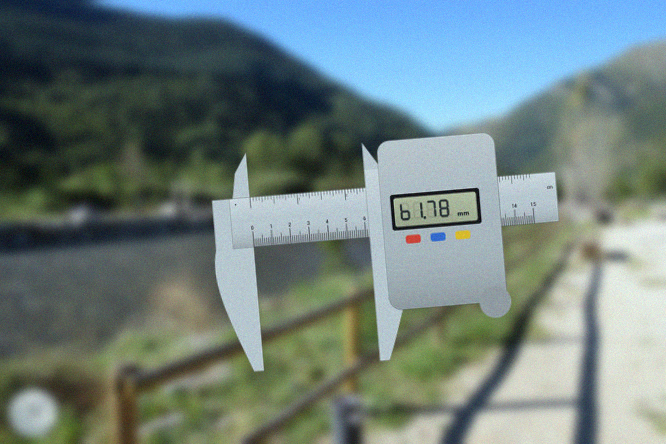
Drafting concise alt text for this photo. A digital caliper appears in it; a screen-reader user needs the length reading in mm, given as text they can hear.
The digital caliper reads 61.78 mm
